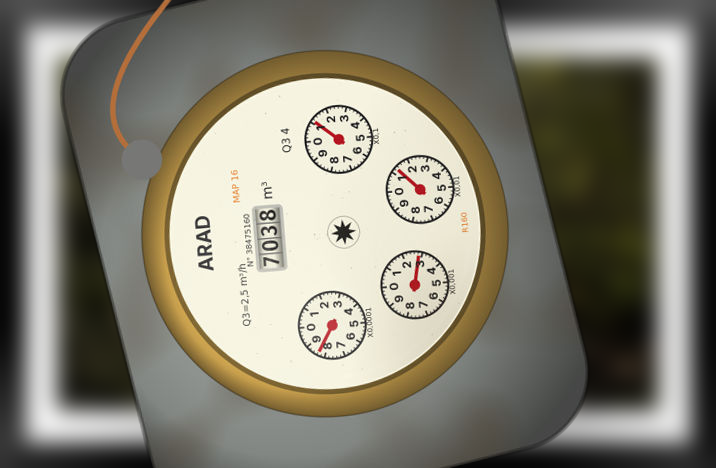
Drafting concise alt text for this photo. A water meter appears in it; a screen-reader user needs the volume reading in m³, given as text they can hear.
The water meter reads 7038.1128 m³
